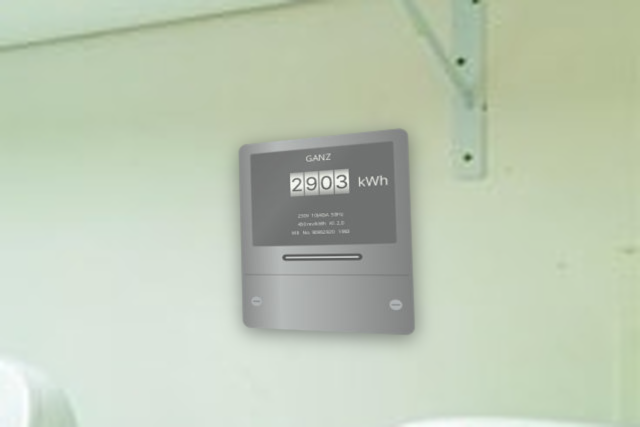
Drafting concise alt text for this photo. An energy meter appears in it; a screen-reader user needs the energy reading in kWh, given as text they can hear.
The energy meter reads 2903 kWh
